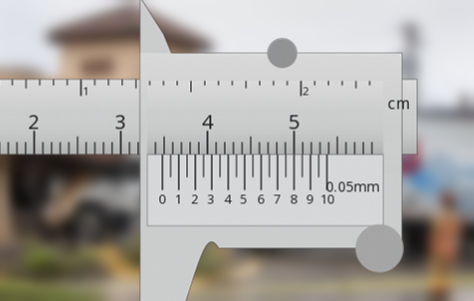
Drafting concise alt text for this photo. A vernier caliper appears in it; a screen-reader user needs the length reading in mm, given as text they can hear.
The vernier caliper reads 34.8 mm
